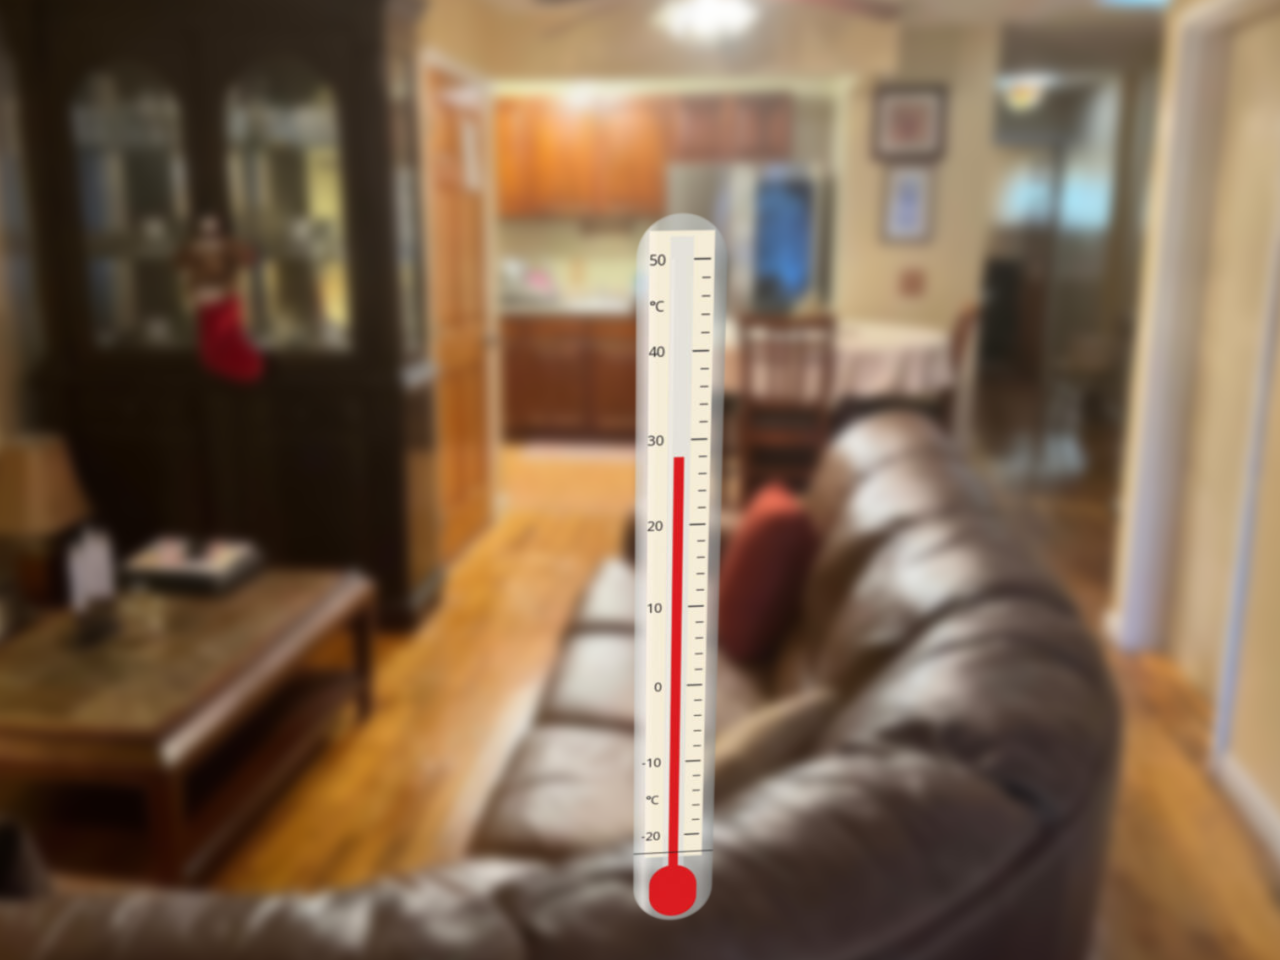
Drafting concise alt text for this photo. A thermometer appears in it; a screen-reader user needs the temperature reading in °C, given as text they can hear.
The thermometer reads 28 °C
